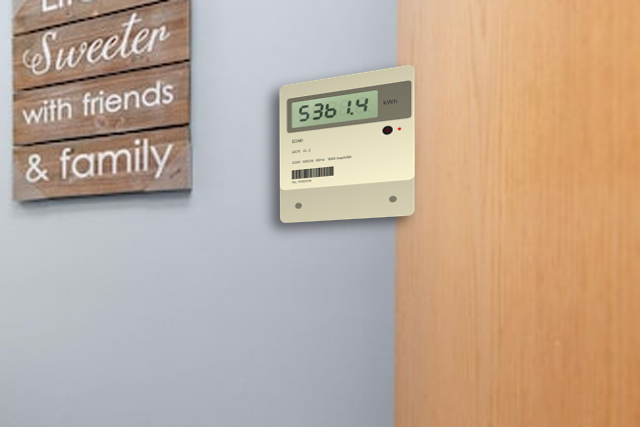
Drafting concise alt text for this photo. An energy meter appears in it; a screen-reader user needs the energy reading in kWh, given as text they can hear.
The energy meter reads 5361.4 kWh
